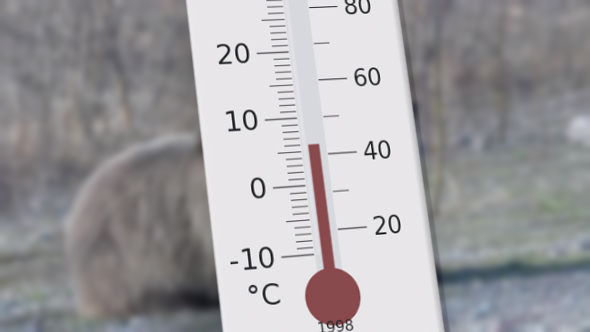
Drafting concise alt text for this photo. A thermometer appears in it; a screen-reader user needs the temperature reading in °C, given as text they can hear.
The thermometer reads 6 °C
